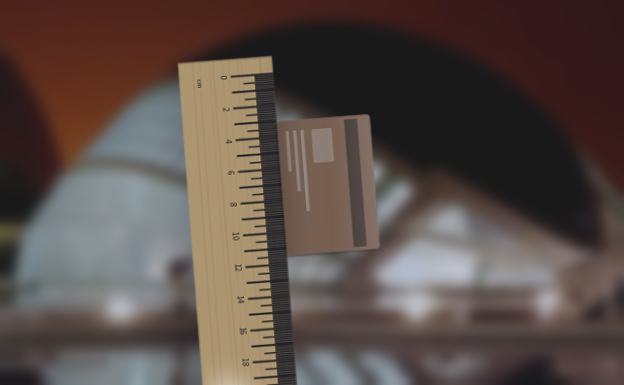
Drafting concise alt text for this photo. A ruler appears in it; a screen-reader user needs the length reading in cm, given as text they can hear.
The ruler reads 8.5 cm
